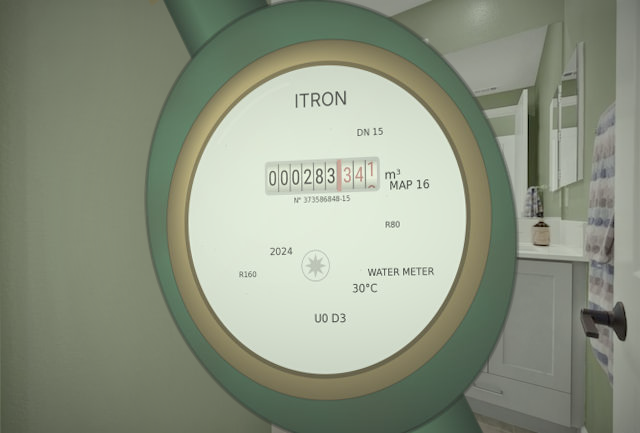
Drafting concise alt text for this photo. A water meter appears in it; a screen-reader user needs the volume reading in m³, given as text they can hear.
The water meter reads 283.341 m³
